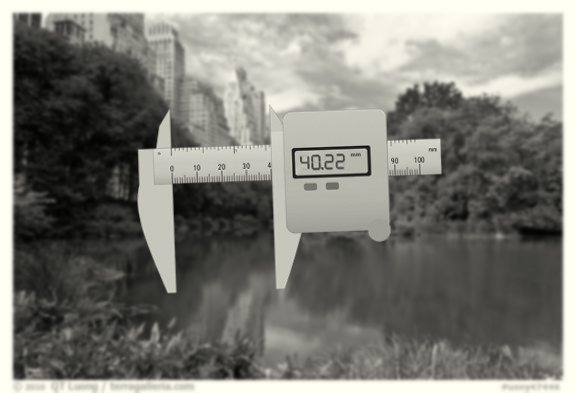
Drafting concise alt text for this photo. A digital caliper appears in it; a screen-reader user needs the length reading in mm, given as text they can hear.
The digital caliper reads 40.22 mm
